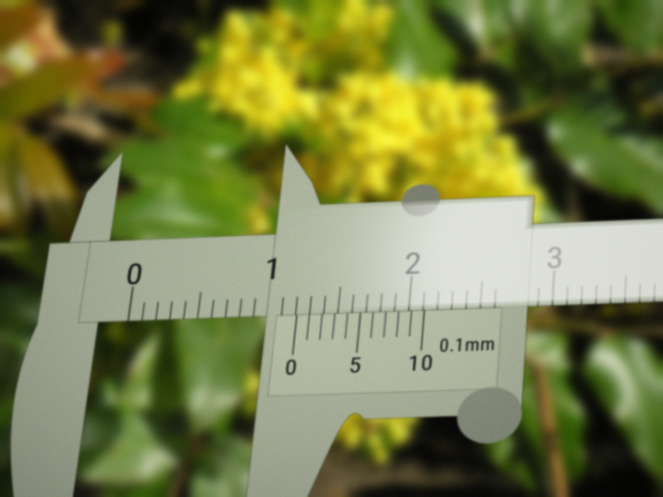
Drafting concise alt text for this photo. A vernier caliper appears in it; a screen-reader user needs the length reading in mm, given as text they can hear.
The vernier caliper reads 12.1 mm
